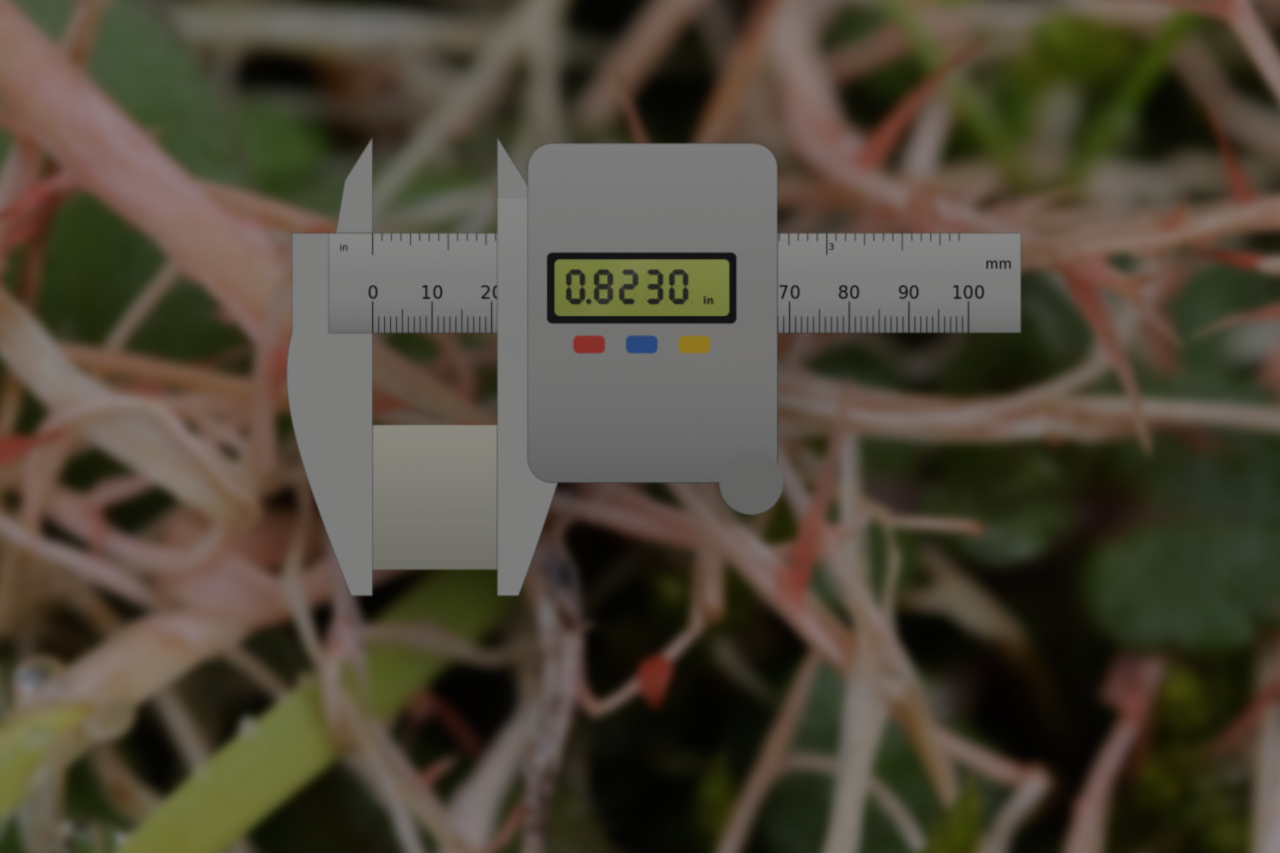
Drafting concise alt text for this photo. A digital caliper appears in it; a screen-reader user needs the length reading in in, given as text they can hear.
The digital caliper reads 0.8230 in
